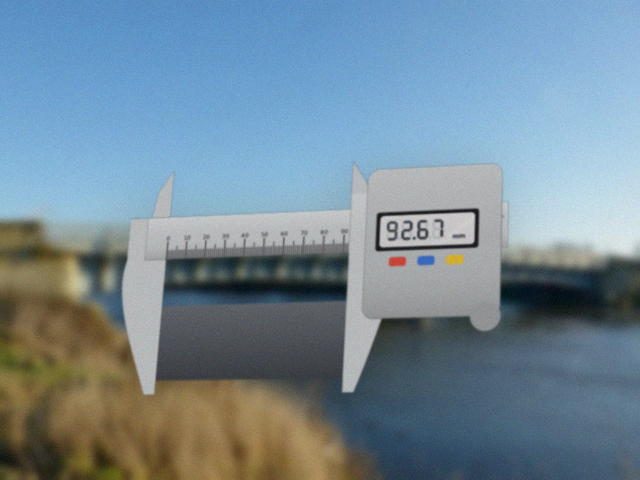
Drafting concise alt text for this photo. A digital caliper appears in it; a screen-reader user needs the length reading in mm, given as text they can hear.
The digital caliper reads 92.67 mm
